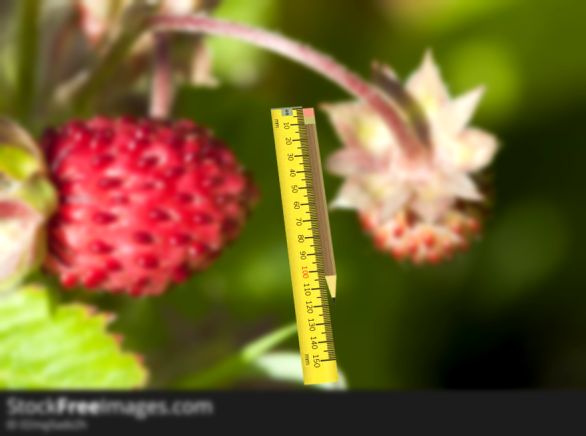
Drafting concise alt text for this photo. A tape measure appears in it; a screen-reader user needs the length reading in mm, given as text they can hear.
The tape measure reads 120 mm
